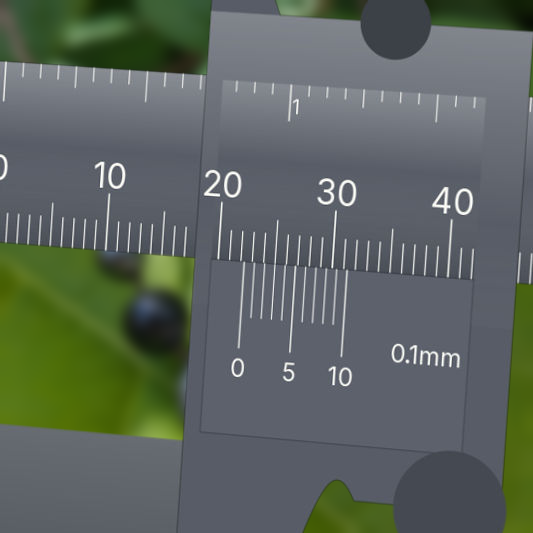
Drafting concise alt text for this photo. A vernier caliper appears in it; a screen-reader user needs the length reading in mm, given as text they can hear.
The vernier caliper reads 22.3 mm
